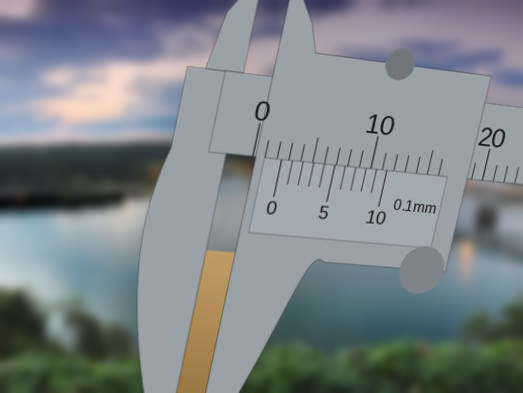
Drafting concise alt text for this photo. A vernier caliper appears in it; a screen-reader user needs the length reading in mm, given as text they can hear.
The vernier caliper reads 2.4 mm
